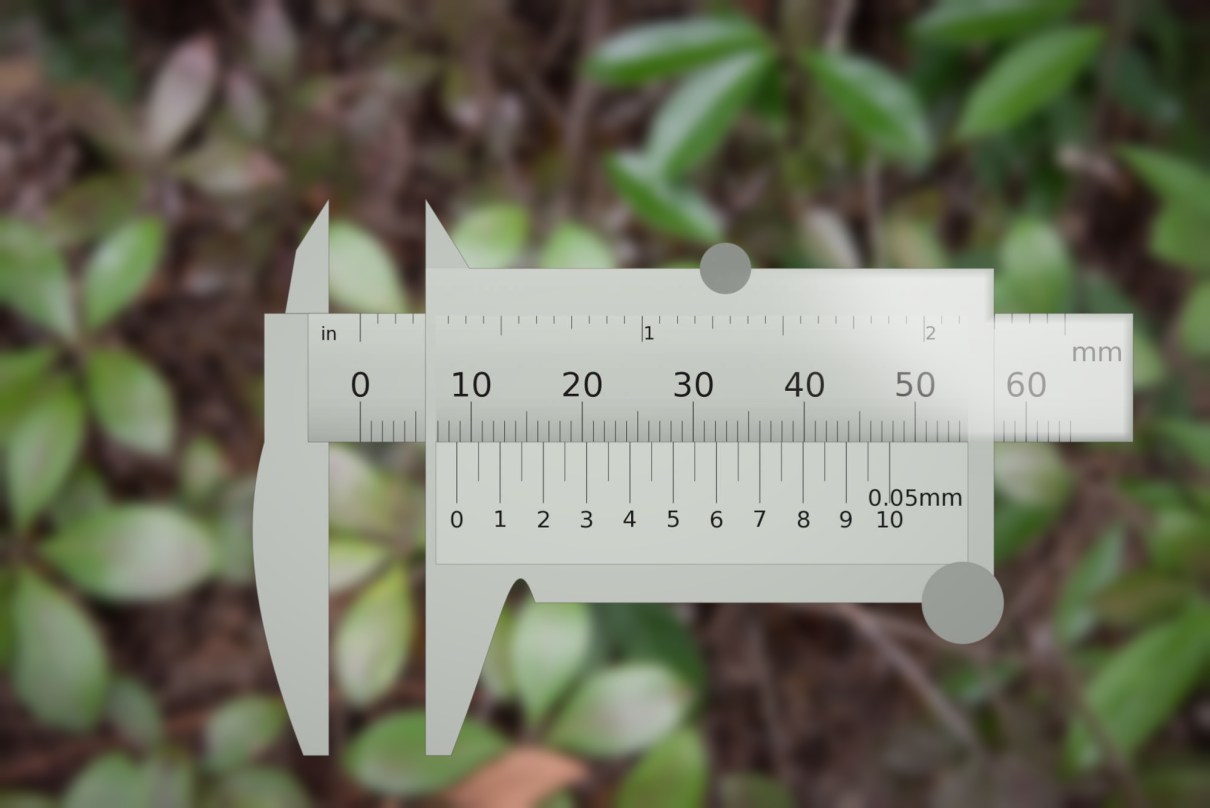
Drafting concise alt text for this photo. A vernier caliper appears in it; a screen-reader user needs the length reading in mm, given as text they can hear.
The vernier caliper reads 8.7 mm
